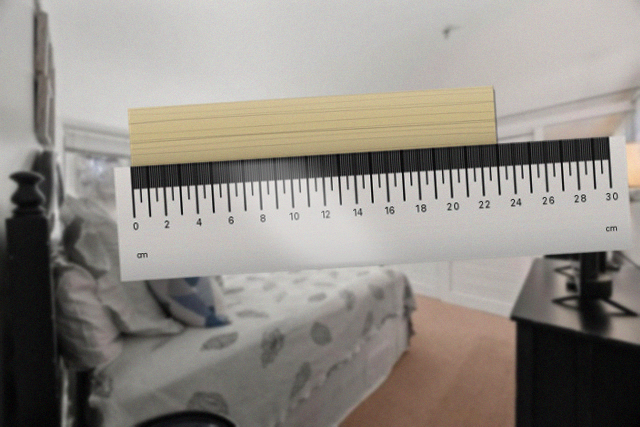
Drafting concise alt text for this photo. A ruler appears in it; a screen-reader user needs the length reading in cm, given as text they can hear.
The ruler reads 23 cm
